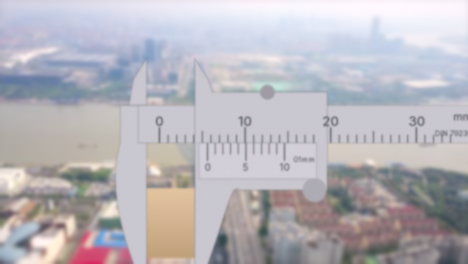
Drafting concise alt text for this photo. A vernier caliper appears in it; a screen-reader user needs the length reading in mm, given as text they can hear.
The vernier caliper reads 5.6 mm
